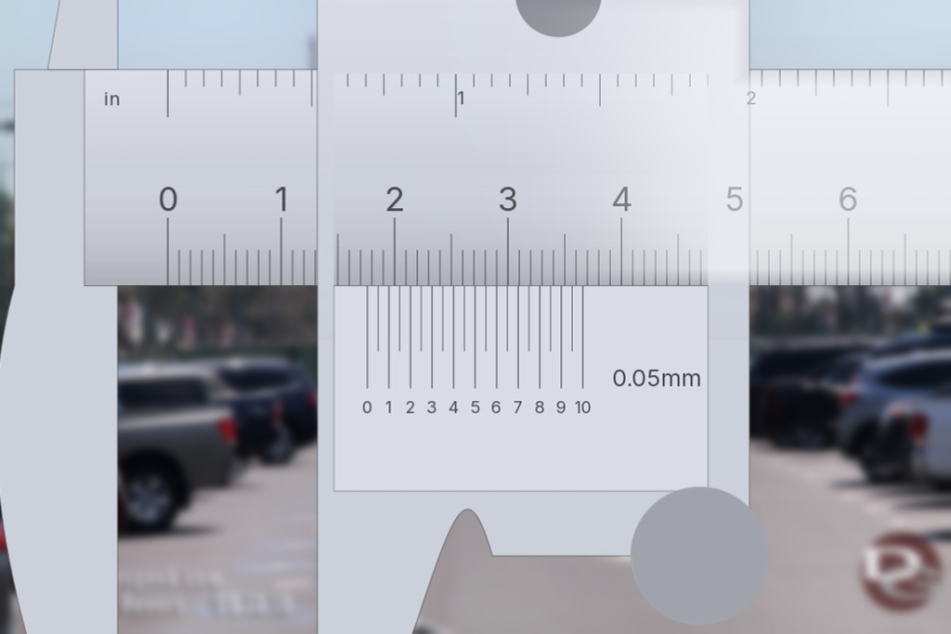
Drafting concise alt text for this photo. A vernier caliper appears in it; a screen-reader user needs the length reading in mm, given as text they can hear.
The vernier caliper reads 17.6 mm
